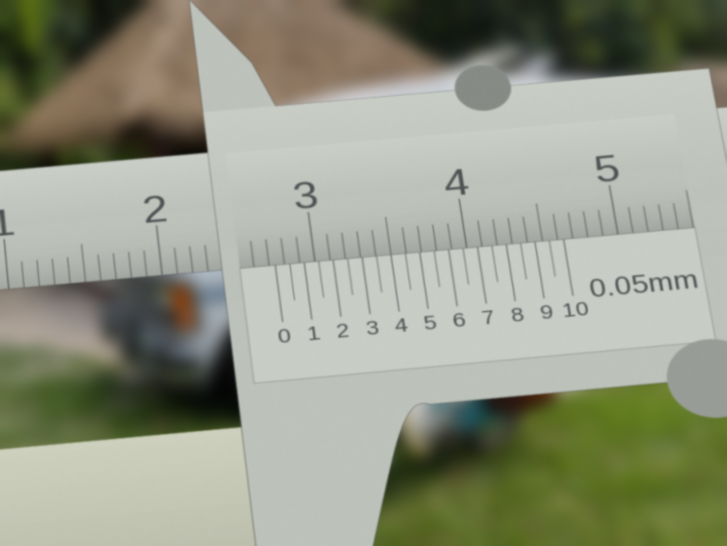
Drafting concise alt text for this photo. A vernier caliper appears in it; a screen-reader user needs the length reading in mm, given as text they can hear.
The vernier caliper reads 27.4 mm
